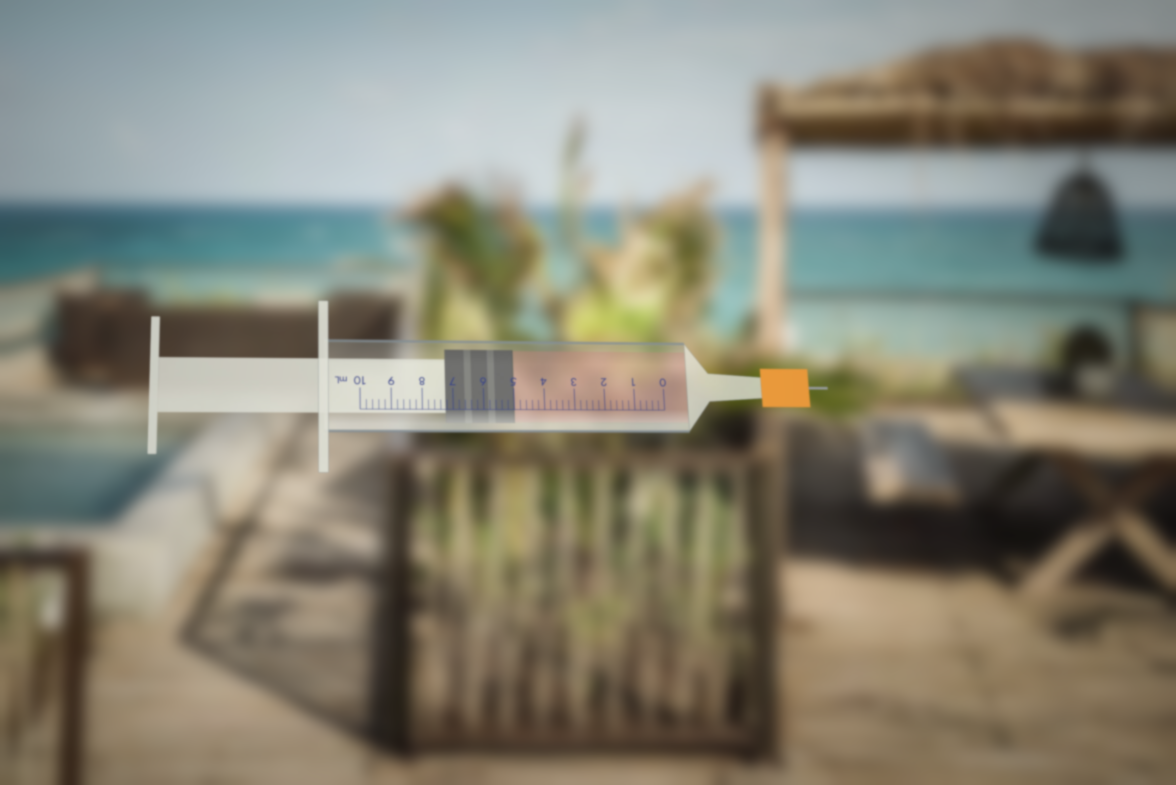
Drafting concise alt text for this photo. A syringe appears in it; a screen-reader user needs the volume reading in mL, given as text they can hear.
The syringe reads 5 mL
